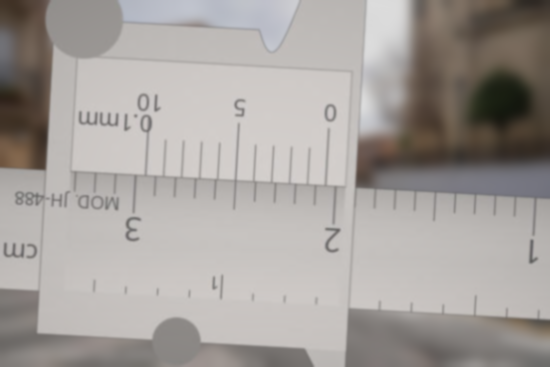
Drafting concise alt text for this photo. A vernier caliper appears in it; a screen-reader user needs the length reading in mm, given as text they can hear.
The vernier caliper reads 20.5 mm
